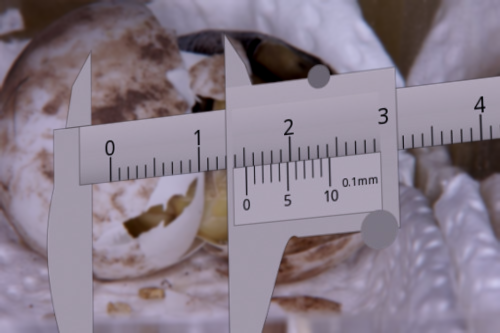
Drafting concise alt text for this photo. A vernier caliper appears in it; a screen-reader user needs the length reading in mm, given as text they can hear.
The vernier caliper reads 15.2 mm
